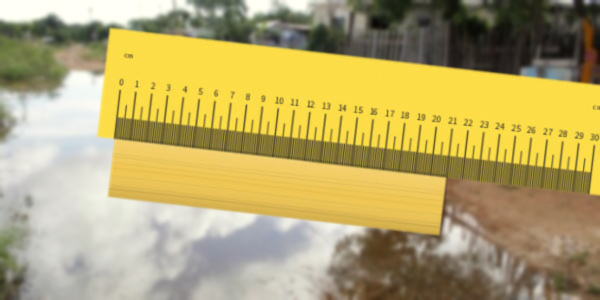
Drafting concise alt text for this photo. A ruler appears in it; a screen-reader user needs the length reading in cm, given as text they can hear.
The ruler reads 21 cm
